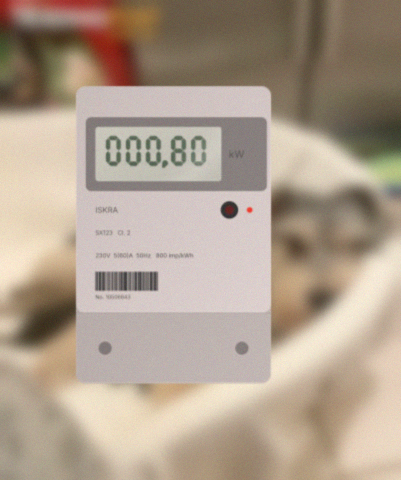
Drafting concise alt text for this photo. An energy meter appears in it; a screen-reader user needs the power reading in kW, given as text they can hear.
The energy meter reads 0.80 kW
